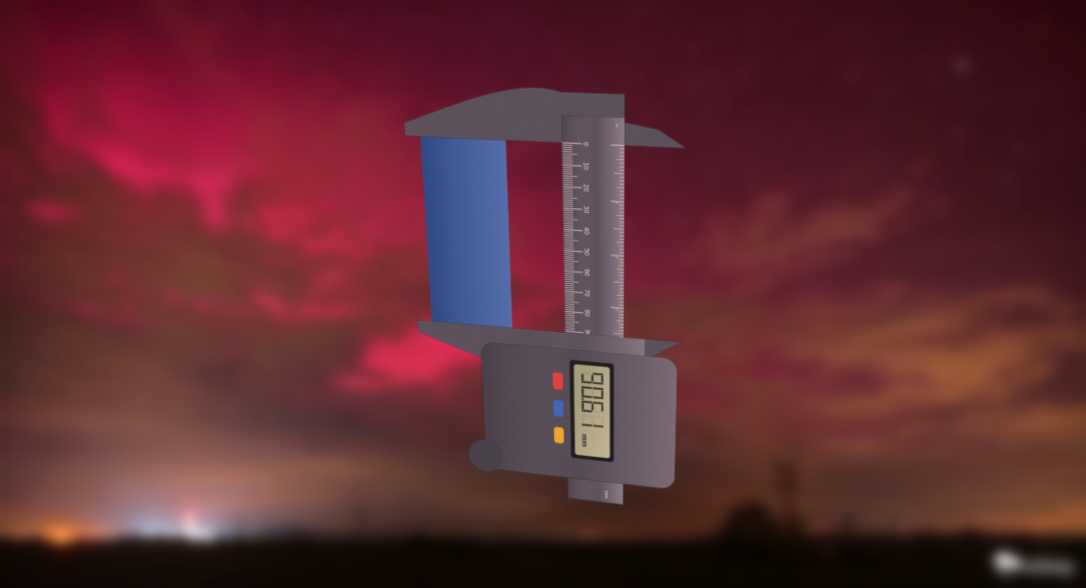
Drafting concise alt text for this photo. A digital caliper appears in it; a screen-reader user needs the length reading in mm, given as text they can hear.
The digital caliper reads 90.61 mm
